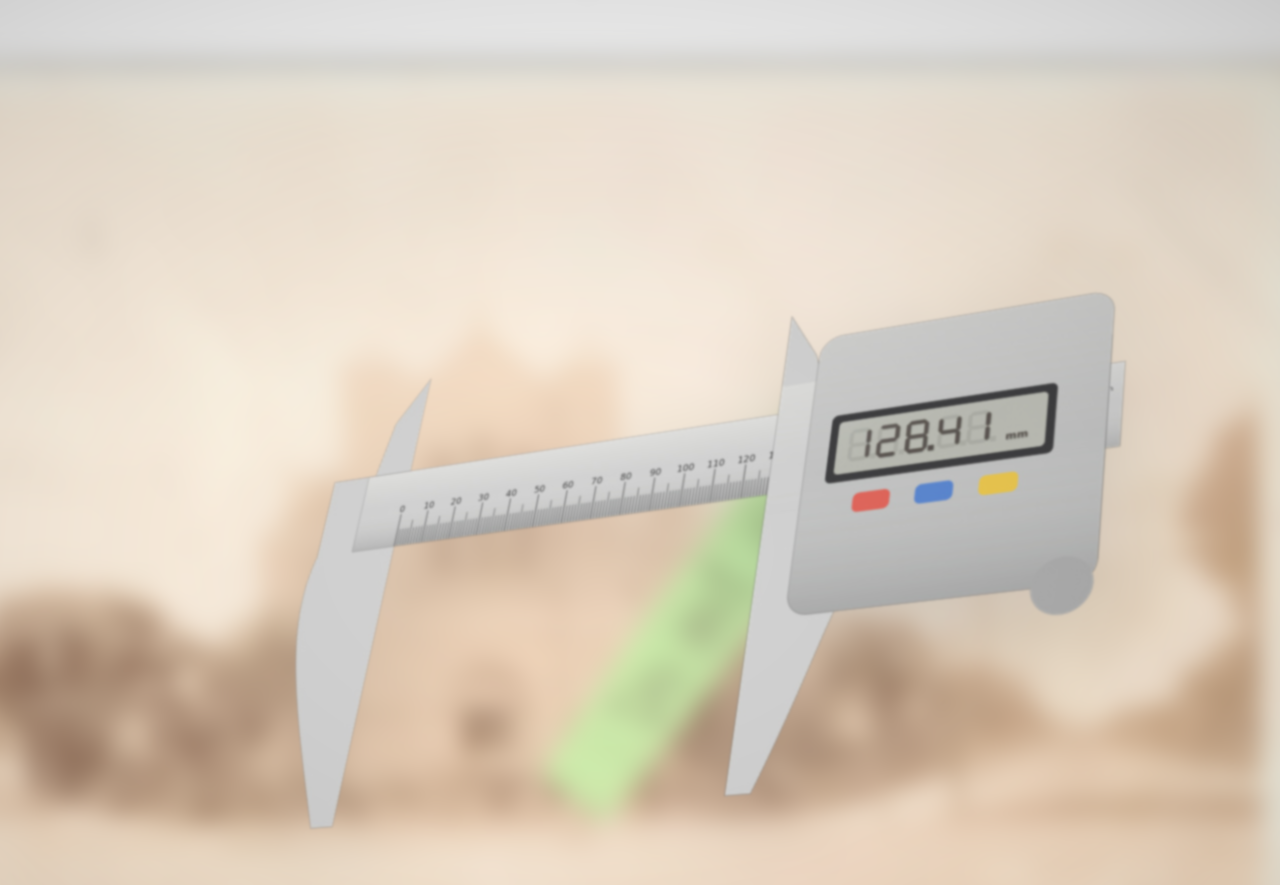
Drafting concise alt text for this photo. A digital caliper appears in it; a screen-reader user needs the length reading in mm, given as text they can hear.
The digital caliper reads 128.41 mm
